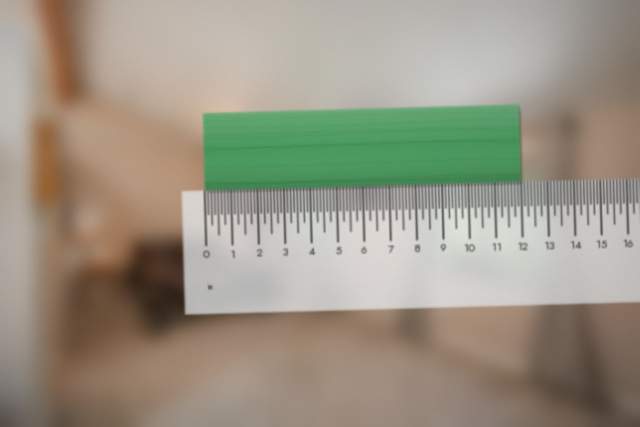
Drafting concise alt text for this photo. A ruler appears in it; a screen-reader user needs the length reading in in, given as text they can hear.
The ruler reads 12 in
